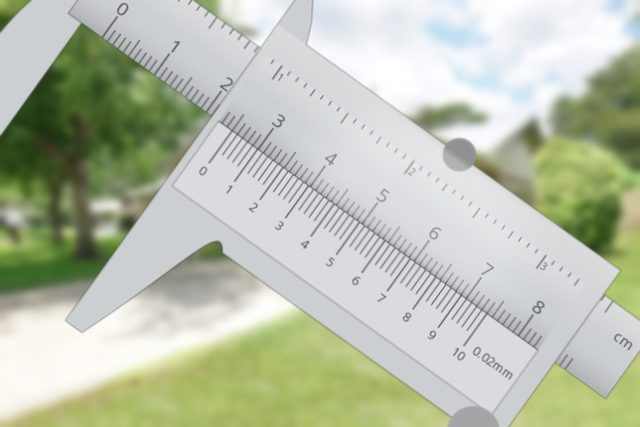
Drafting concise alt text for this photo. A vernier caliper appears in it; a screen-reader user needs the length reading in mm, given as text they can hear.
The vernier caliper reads 25.0 mm
